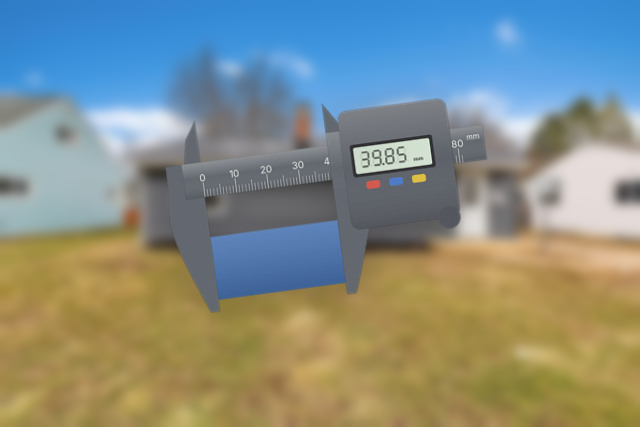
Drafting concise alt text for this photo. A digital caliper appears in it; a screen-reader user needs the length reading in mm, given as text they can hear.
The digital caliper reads 39.85 mm
